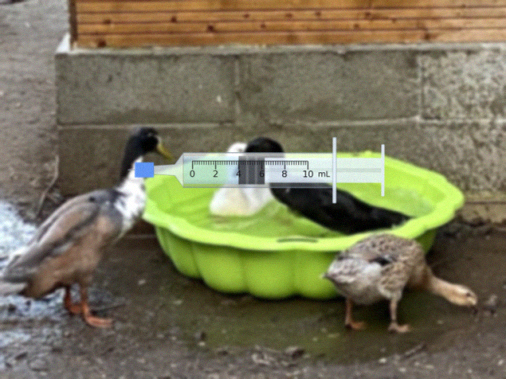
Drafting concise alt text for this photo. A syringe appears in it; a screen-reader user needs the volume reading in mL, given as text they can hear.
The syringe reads 4 mL
